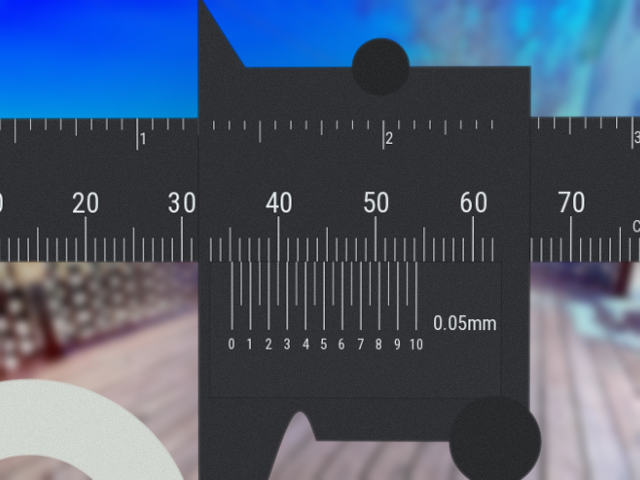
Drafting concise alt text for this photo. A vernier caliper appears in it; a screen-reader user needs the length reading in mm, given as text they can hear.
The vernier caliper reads 35.2 mm
